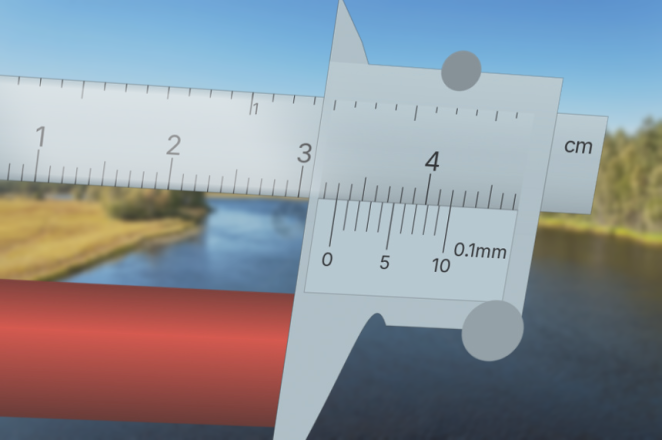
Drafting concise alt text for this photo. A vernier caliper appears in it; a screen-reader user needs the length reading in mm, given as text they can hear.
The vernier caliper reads 33.0 mm
